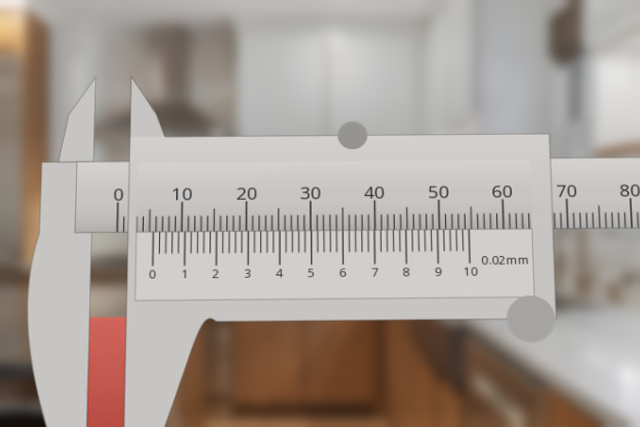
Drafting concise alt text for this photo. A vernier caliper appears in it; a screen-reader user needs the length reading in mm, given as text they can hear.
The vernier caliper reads 5.6 mm
